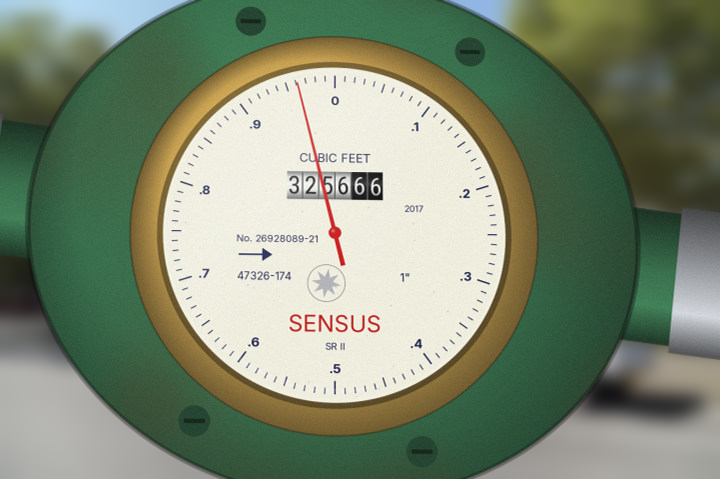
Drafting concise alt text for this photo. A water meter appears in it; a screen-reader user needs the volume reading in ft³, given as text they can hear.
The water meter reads 325665.96 ft³
